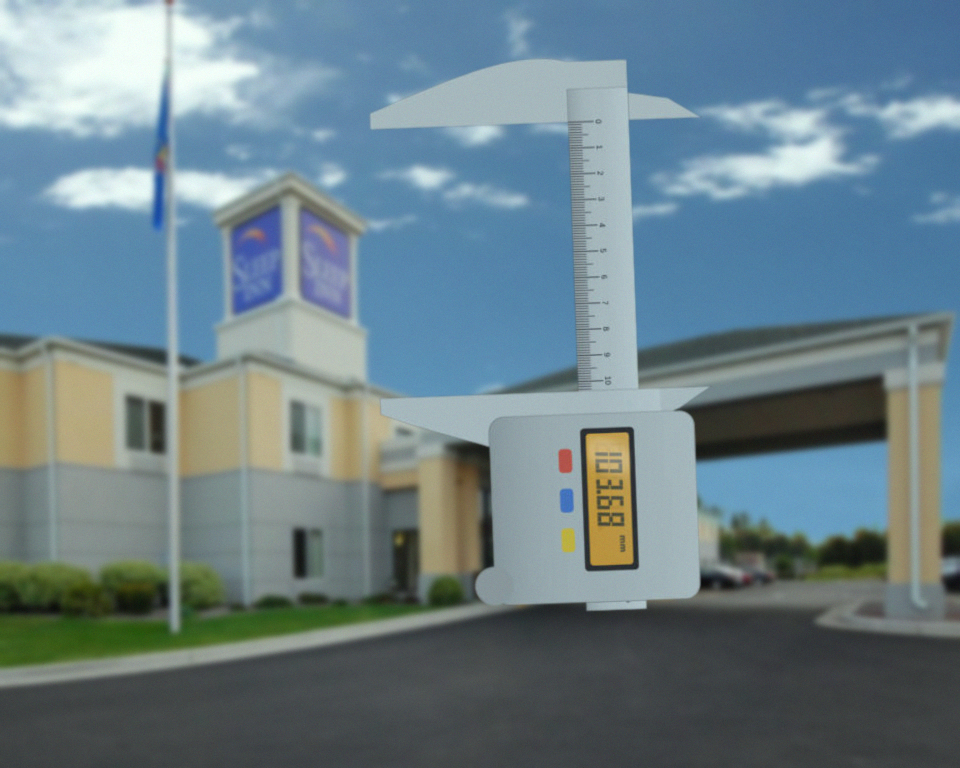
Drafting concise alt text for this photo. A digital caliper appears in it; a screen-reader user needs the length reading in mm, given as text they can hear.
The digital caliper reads 103.68 mm
